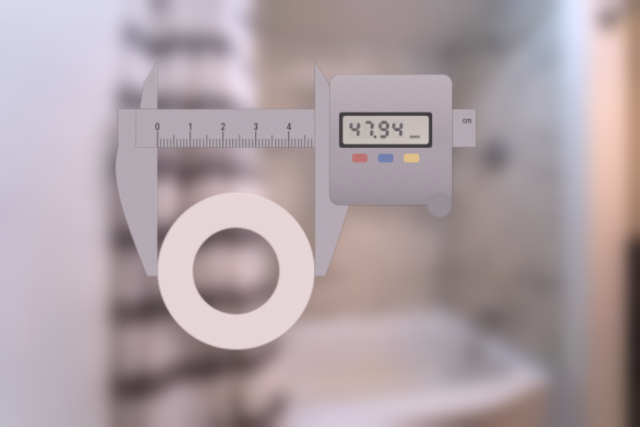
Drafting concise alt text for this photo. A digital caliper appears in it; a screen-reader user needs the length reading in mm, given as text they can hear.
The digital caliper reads 47.94 mm
